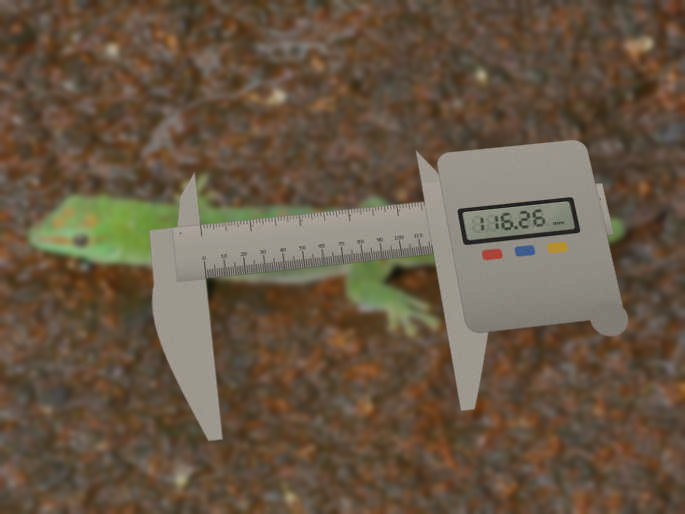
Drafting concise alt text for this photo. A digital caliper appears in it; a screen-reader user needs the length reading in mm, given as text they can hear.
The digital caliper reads 116.26 mm
